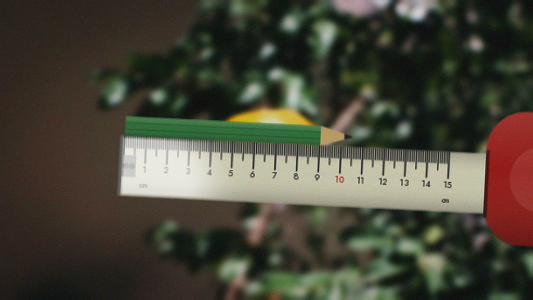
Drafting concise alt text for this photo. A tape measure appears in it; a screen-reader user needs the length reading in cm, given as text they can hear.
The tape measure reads 10.5 cm
